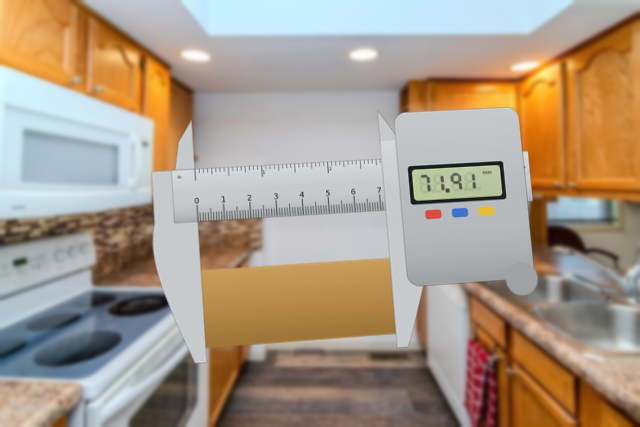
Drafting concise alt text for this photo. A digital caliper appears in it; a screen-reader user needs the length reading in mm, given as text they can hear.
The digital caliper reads 71.91 mm
